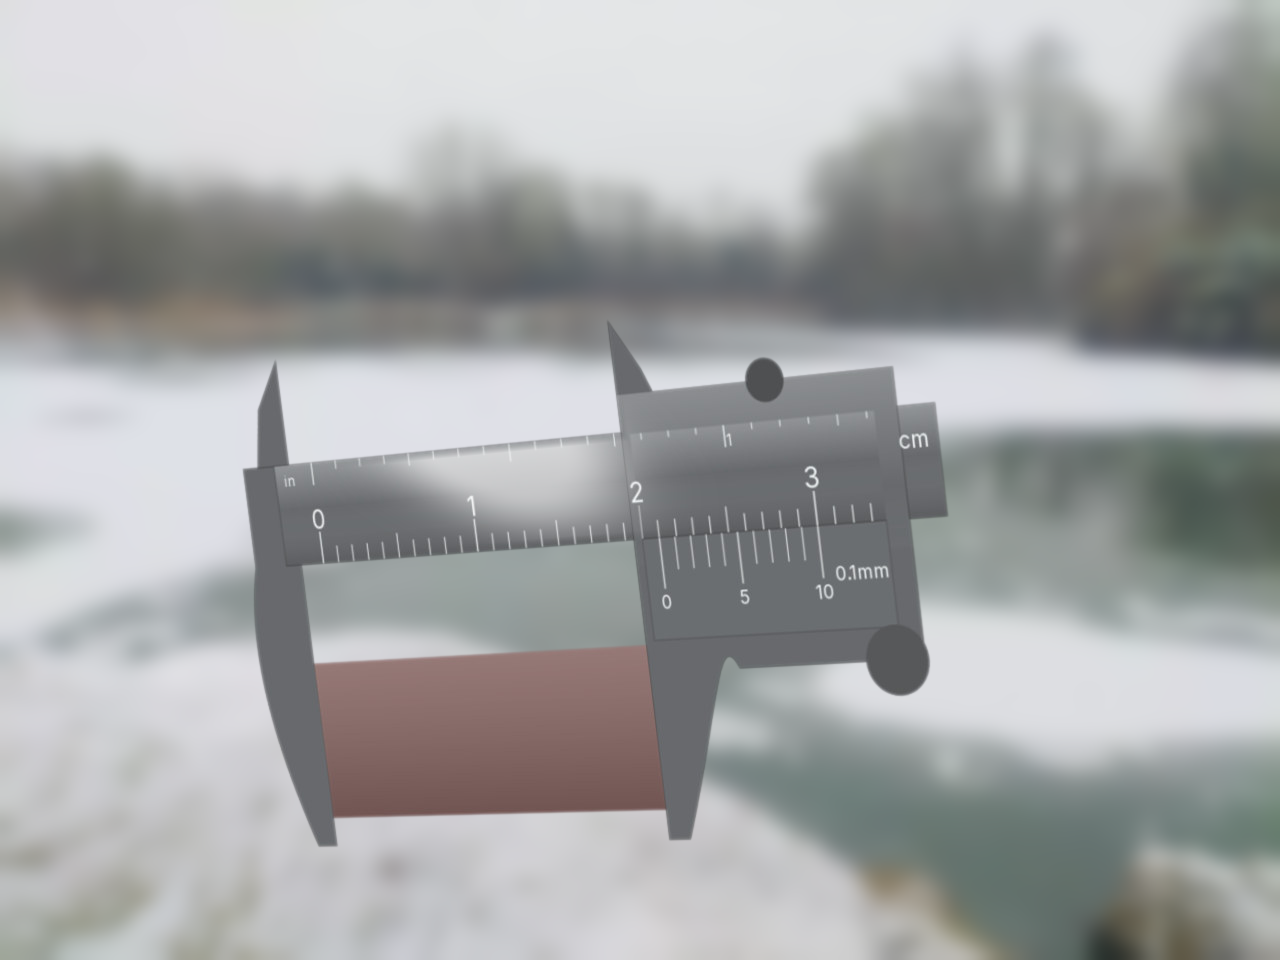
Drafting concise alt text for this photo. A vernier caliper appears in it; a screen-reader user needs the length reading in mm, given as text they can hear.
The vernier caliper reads 21.0 mm
